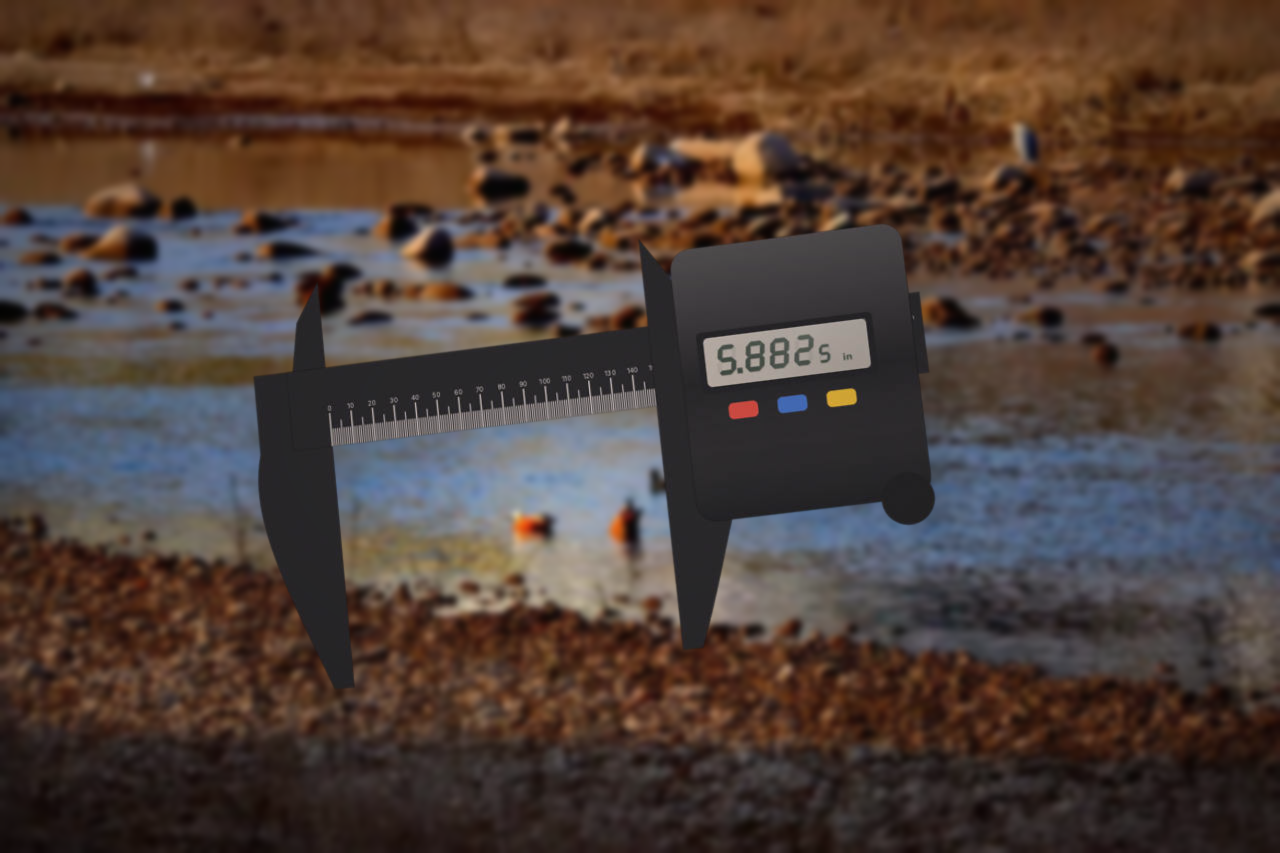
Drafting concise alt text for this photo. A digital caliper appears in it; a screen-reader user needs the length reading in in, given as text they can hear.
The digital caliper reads 5.8825 in
